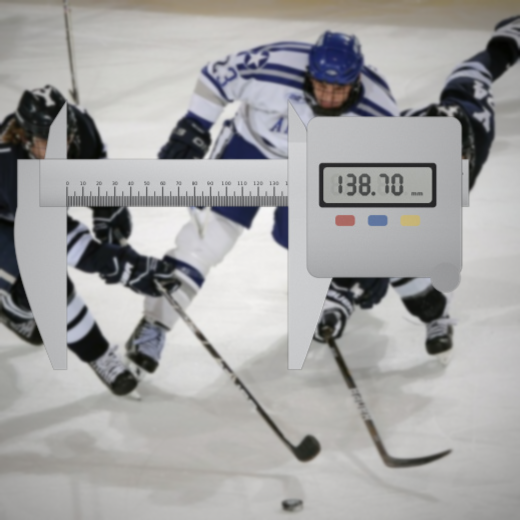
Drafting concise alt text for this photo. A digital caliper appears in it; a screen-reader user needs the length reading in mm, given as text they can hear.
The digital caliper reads 138.70 mm
